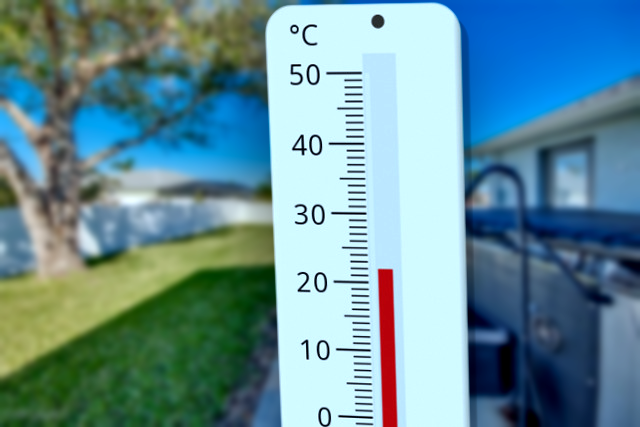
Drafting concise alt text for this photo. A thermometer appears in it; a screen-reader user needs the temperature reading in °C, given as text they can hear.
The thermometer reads 22 °C
